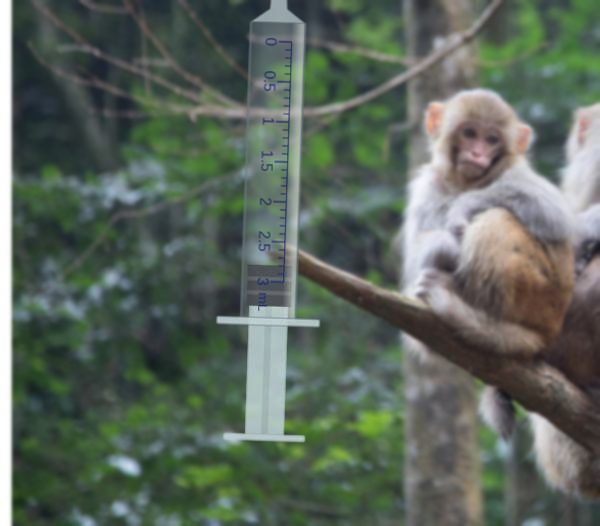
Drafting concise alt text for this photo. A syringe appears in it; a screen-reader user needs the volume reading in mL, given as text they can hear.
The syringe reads 2.8 mL
